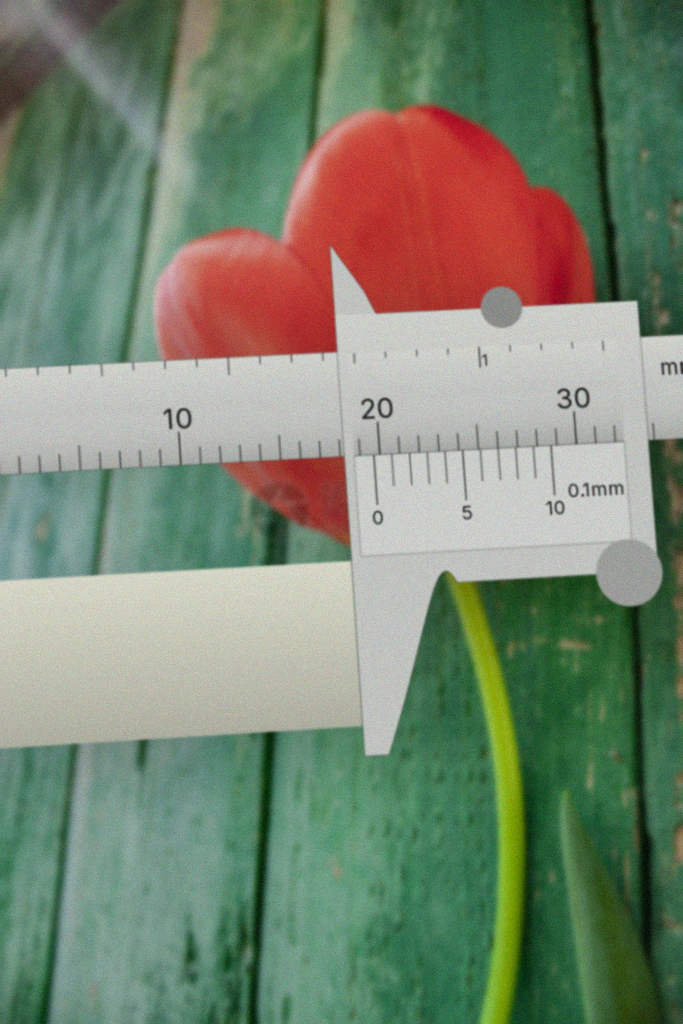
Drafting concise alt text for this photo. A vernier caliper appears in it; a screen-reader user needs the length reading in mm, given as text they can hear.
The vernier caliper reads 19.7 mm
